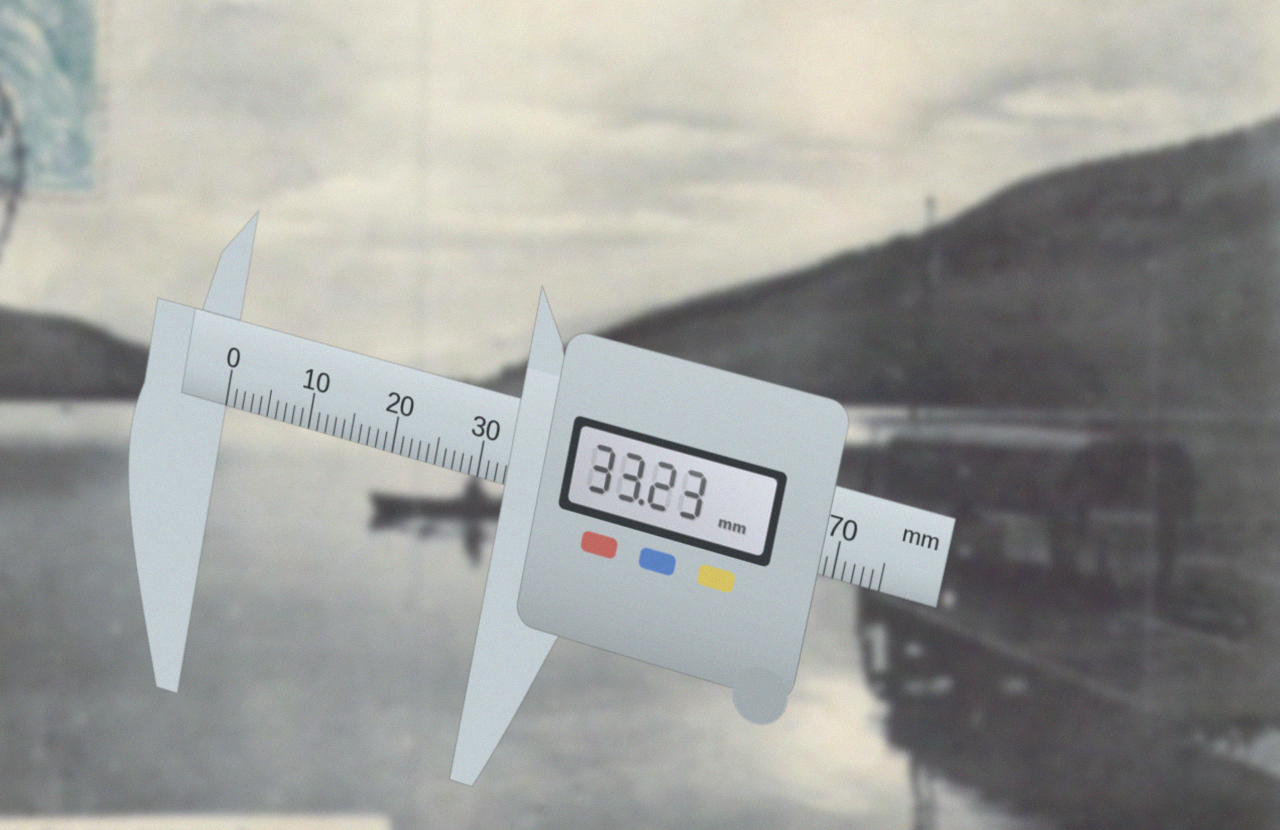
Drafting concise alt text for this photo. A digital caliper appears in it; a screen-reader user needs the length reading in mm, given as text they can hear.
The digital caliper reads 33.23 mm
